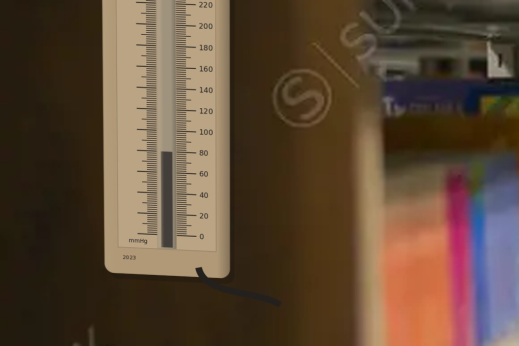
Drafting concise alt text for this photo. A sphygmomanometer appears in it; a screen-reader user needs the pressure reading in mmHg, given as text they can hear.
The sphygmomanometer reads 80 mmHg
